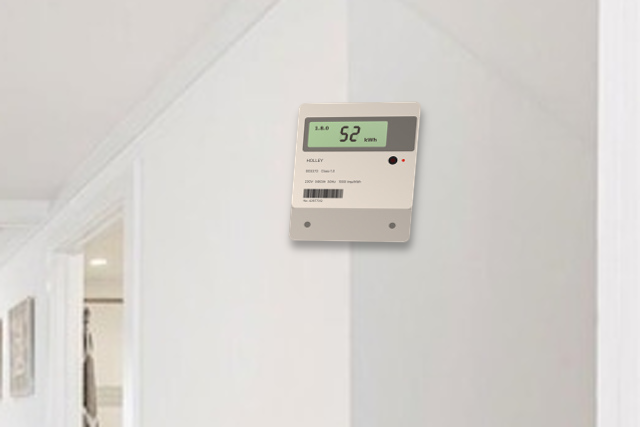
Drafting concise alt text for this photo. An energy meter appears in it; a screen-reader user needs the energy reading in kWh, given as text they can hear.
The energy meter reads 52 kWh
